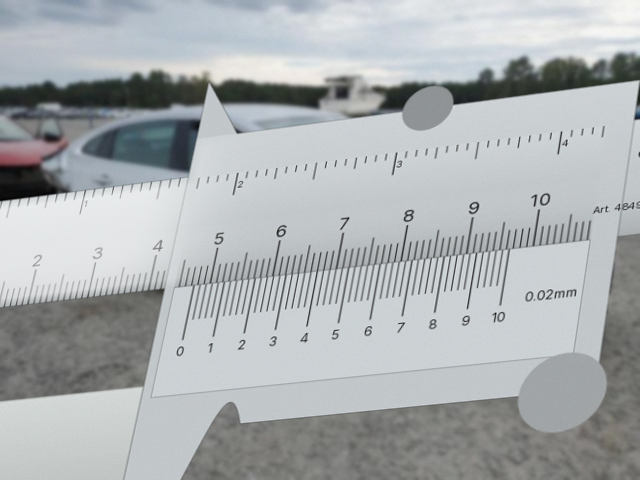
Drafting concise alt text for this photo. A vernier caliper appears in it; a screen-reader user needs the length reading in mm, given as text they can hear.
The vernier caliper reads 47.4 mm
